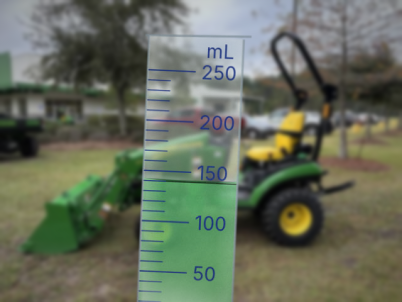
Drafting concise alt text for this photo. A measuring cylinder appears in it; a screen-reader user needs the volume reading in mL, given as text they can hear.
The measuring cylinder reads 140 mL
